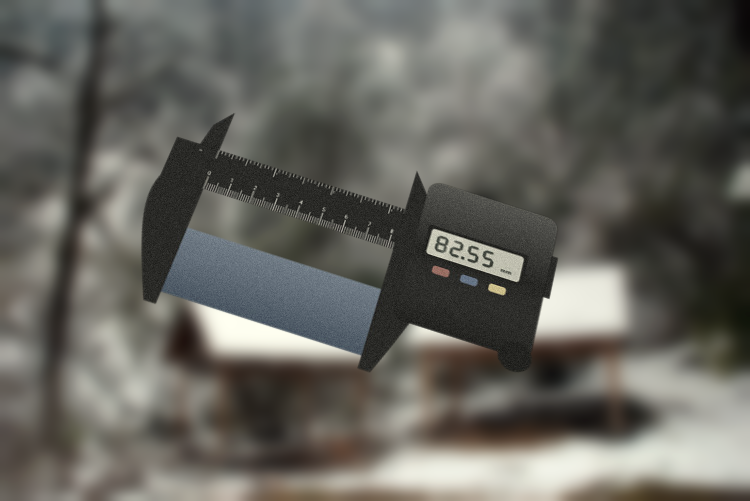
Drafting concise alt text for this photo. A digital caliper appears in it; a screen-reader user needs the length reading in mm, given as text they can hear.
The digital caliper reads 82.55 mm
